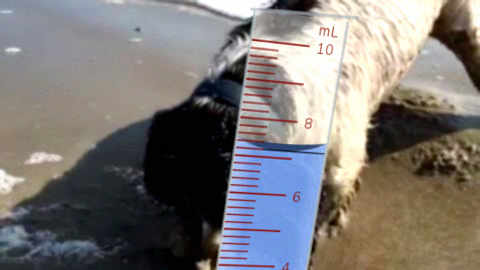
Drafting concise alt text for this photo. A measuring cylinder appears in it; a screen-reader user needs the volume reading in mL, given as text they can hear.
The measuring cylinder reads 7.2 mL
